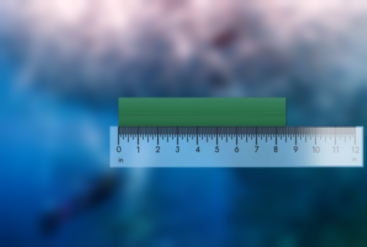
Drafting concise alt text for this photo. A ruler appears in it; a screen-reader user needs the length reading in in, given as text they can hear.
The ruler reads 8.5 in
